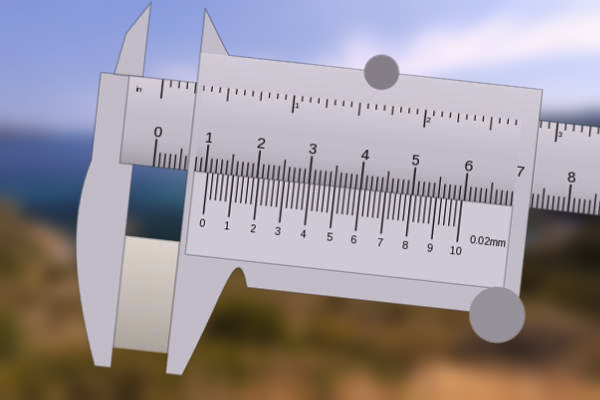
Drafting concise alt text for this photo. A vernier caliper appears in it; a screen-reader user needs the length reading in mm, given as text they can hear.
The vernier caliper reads 10.5 mm
